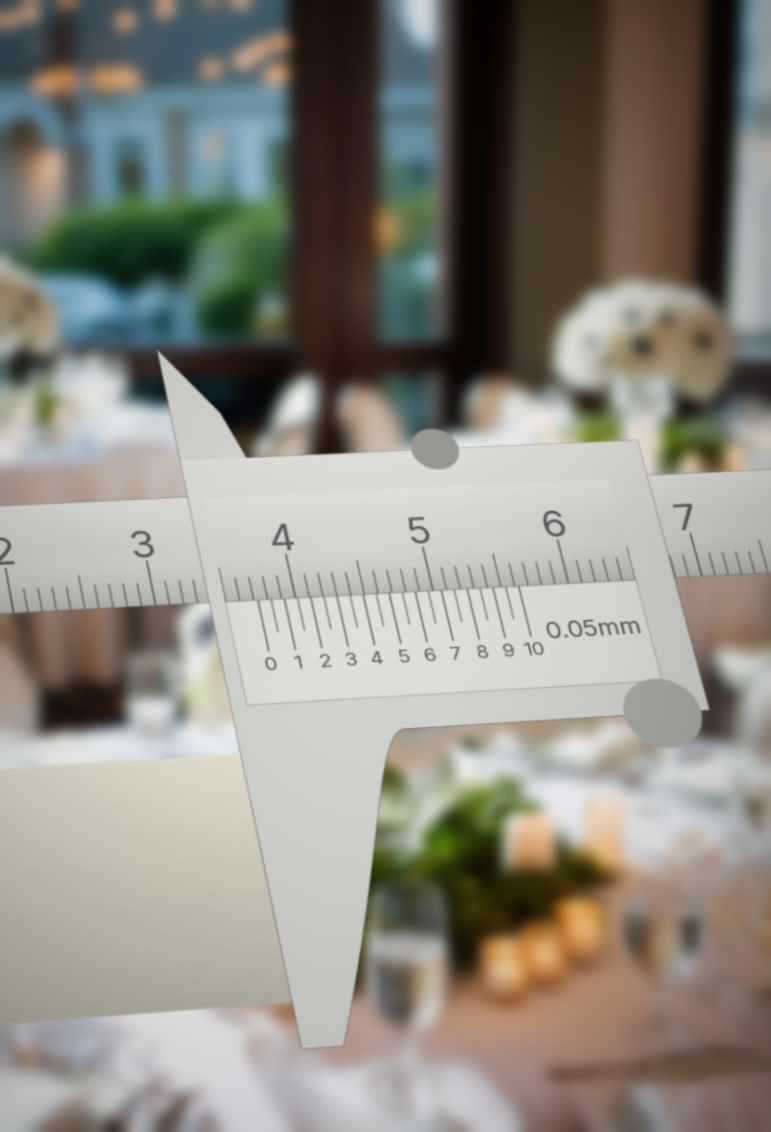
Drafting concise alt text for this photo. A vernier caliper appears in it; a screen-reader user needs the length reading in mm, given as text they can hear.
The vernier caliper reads 37.3 mm
